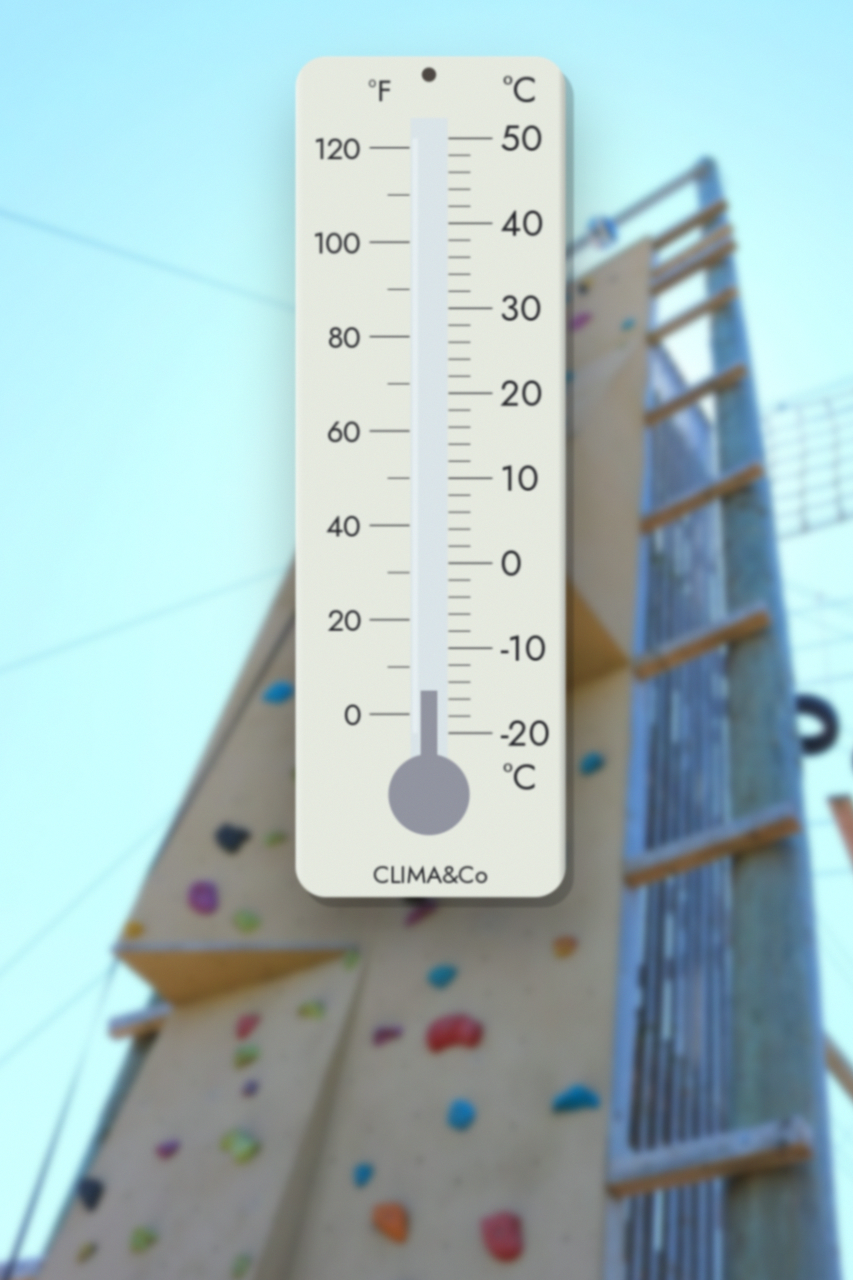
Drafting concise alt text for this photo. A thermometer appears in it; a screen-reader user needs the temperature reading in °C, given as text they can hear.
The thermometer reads -15 °C
